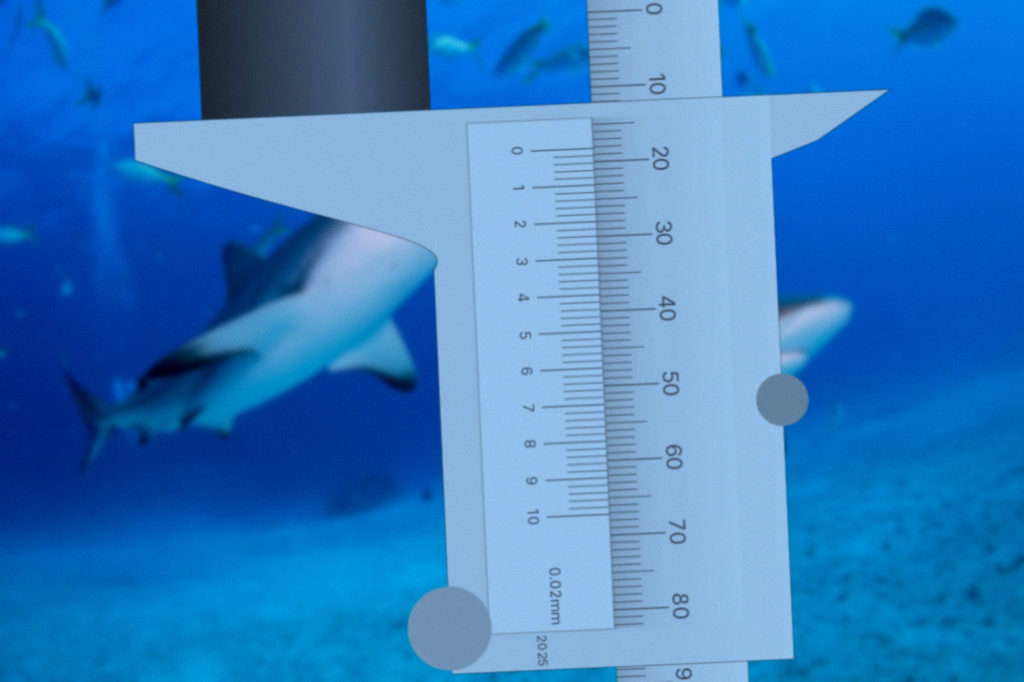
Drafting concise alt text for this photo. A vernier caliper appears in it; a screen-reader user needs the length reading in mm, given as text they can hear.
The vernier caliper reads 18.2 mm
